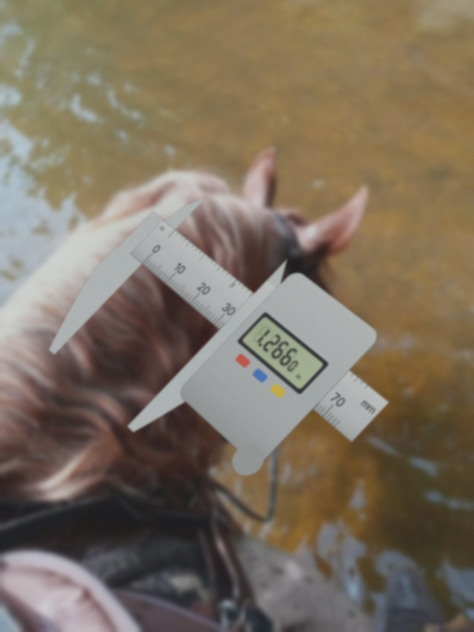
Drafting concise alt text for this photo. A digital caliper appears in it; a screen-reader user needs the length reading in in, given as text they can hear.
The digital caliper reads 1.2660 in
